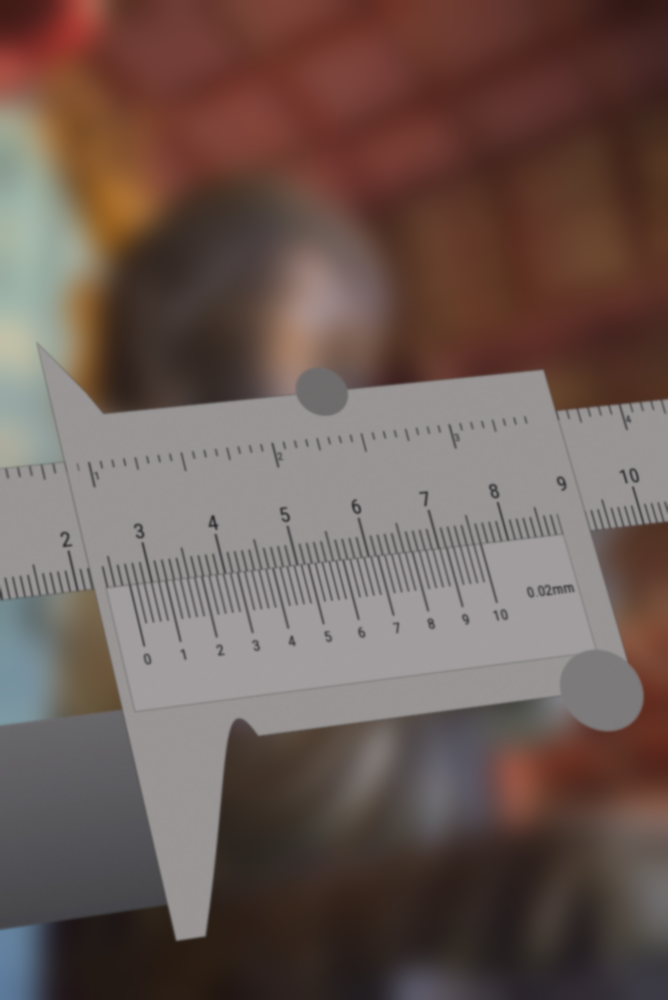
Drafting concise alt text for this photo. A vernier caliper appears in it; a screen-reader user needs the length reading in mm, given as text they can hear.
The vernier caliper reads 27.0 mm
